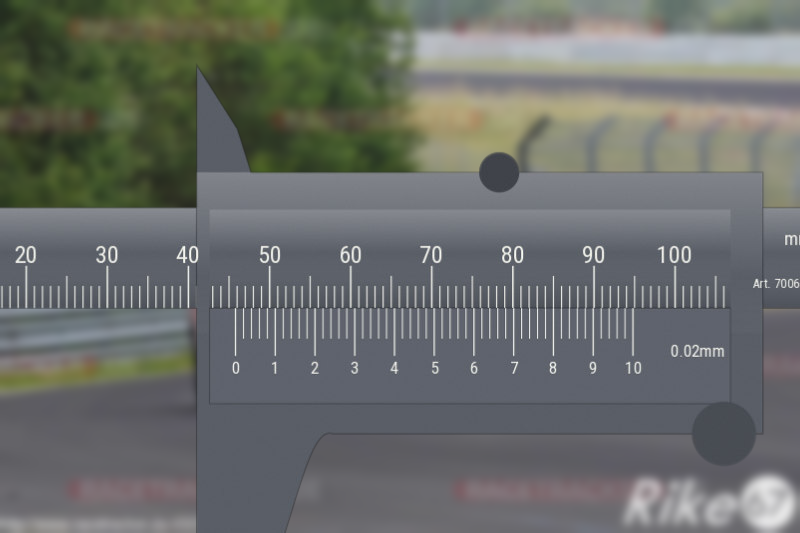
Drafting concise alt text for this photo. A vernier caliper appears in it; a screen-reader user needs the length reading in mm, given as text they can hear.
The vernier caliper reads 45.8 mm
